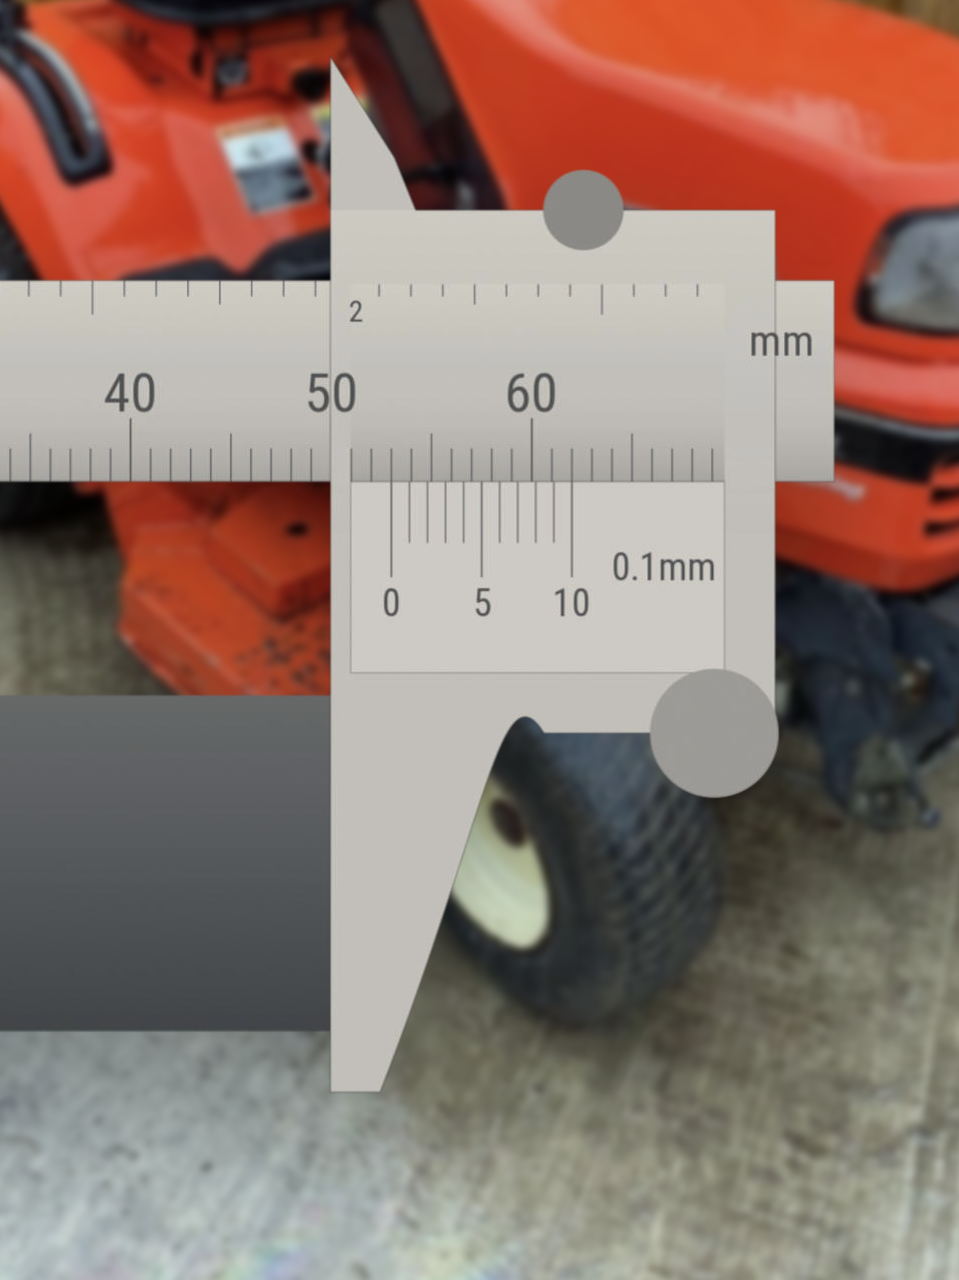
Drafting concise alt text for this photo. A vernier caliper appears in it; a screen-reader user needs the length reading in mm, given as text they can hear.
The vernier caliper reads 53.0 mm
